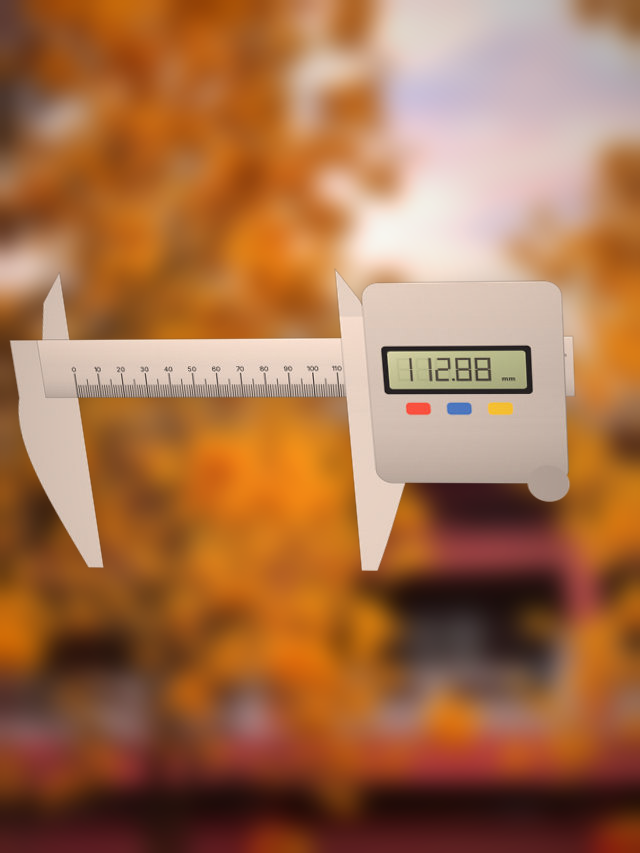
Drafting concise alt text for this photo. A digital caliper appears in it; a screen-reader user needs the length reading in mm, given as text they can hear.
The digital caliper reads 112.88 mm
